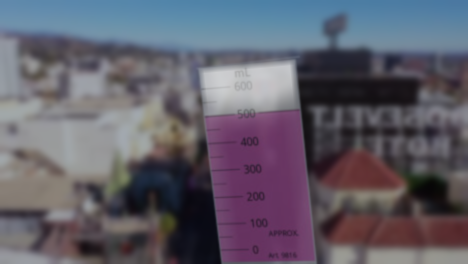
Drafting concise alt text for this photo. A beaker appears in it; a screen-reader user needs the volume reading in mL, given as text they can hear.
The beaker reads 500 mL
